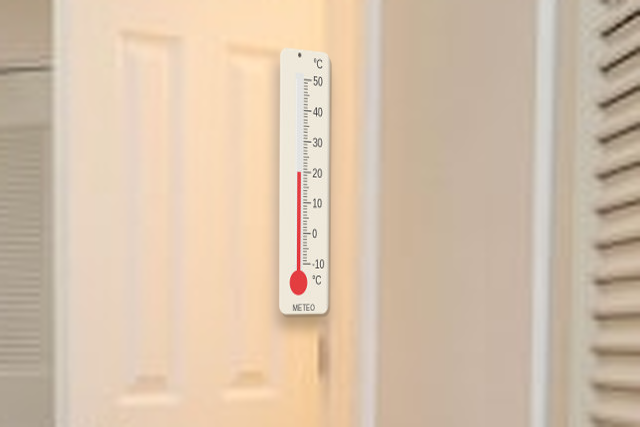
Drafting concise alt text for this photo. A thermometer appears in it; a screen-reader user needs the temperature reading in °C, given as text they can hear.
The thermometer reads 20 °C
